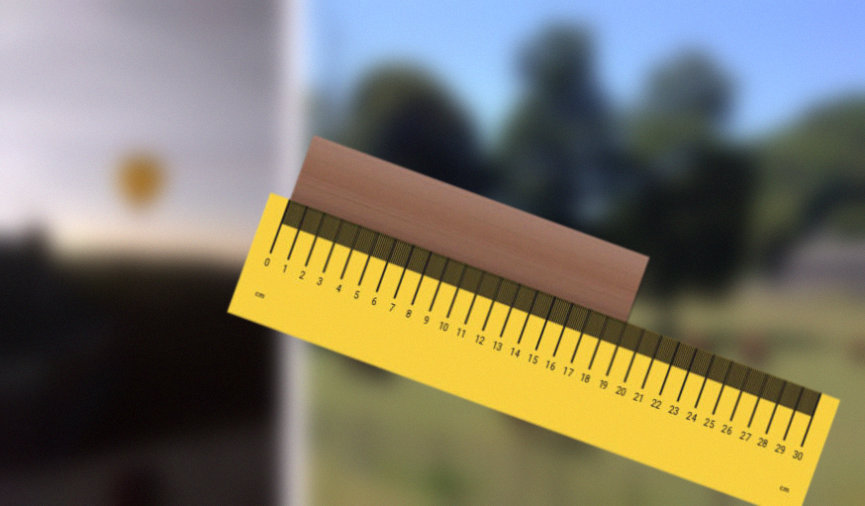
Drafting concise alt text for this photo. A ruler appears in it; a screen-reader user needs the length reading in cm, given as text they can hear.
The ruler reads 19 cm
